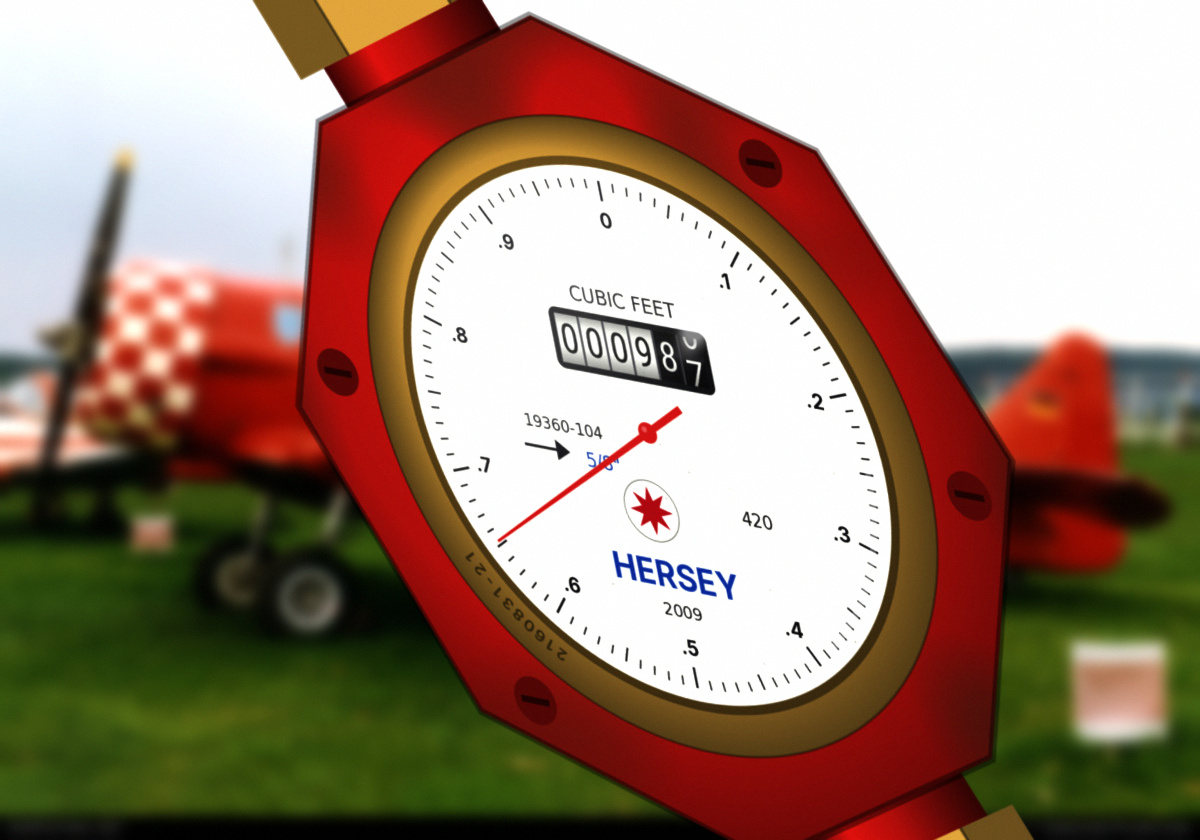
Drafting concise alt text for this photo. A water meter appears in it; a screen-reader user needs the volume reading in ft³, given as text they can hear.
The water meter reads 986.65 ft³
